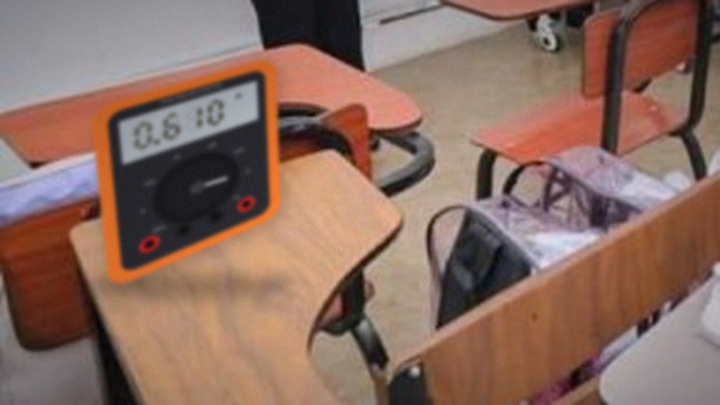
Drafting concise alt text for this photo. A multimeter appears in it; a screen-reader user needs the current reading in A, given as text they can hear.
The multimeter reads 0.610 A
